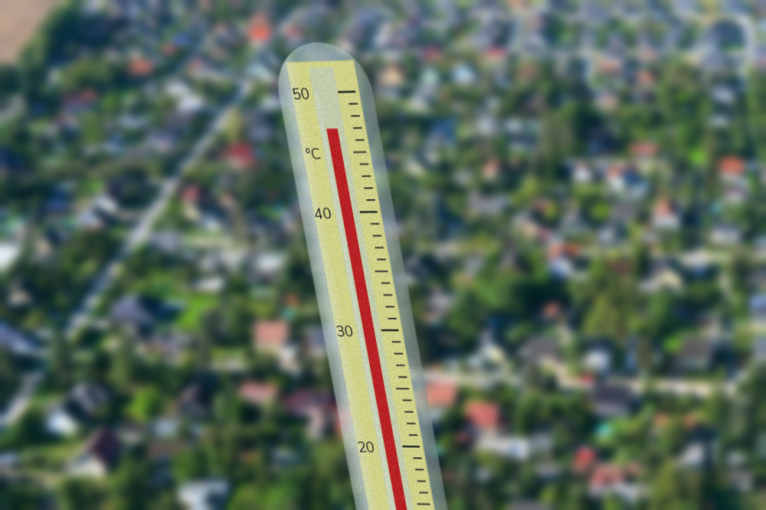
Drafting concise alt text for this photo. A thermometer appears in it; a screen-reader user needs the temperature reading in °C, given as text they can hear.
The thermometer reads 47 °C
